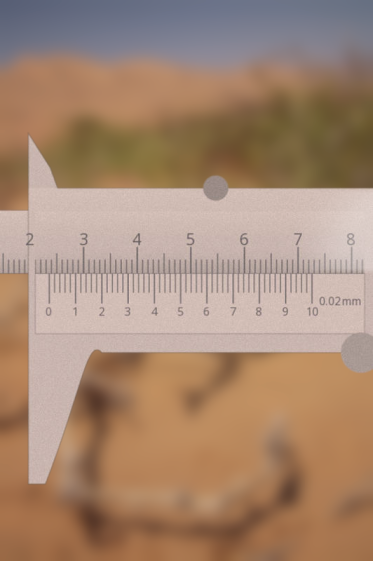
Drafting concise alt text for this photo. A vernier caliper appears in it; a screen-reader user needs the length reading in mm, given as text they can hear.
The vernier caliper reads 23.6 mm
